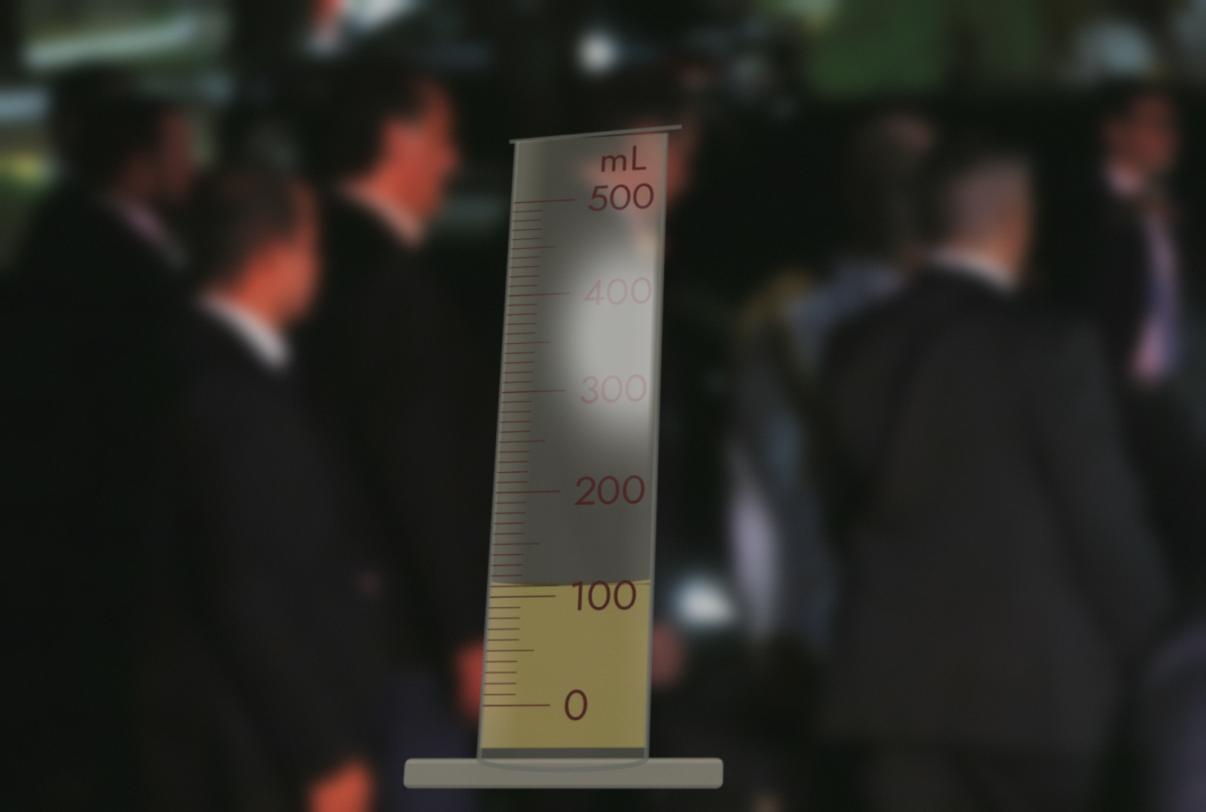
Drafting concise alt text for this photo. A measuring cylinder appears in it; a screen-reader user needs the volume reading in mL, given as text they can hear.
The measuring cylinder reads 110 mL
